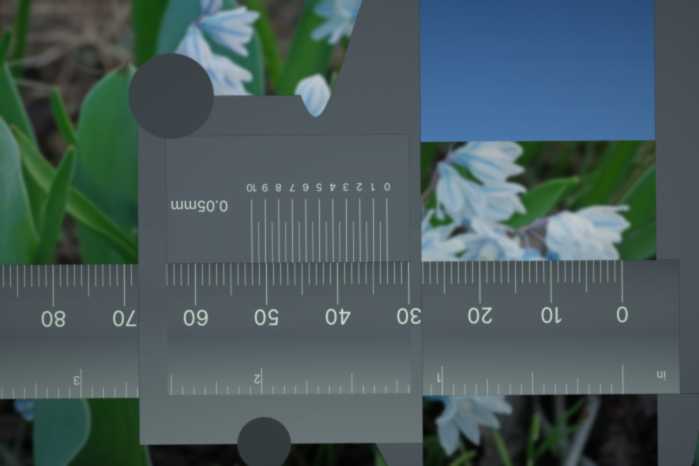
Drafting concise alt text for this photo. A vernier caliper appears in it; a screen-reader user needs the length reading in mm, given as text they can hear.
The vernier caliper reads 33.0 mm
